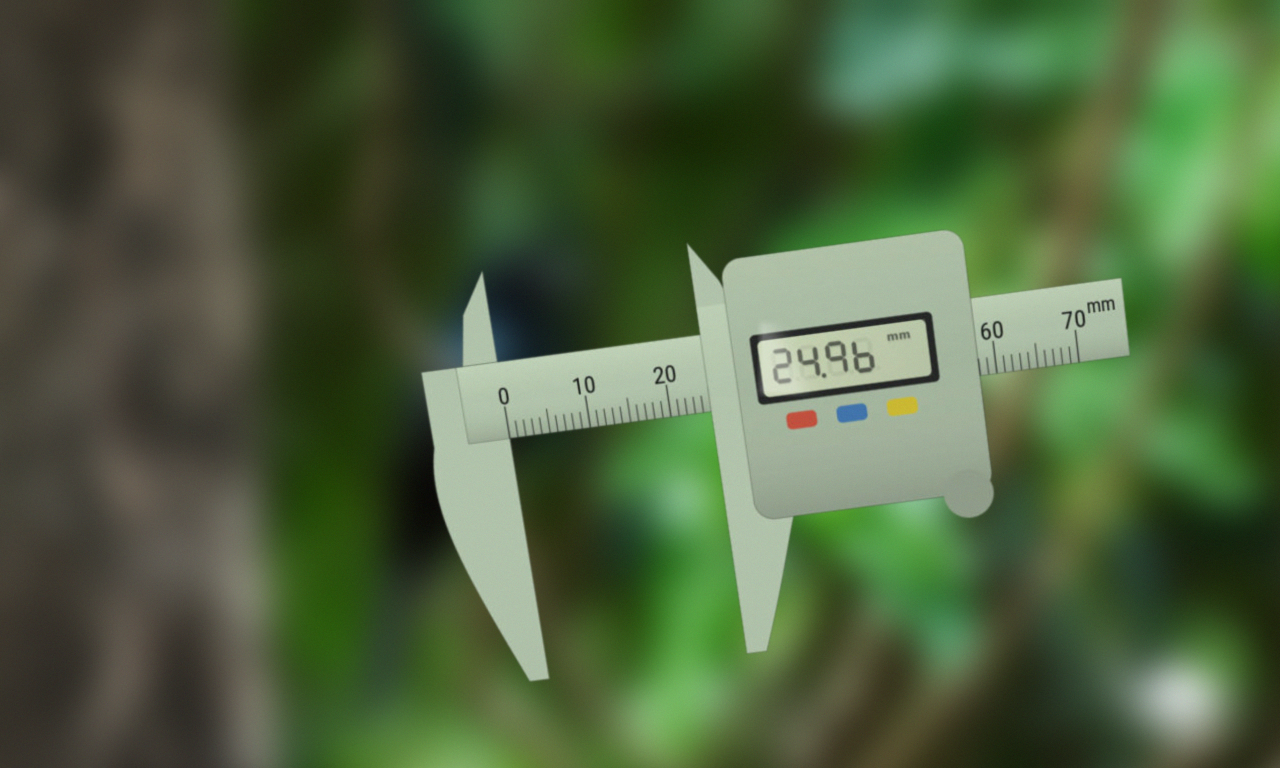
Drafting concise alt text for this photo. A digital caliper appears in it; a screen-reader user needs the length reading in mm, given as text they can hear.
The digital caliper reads 24.96 mm
